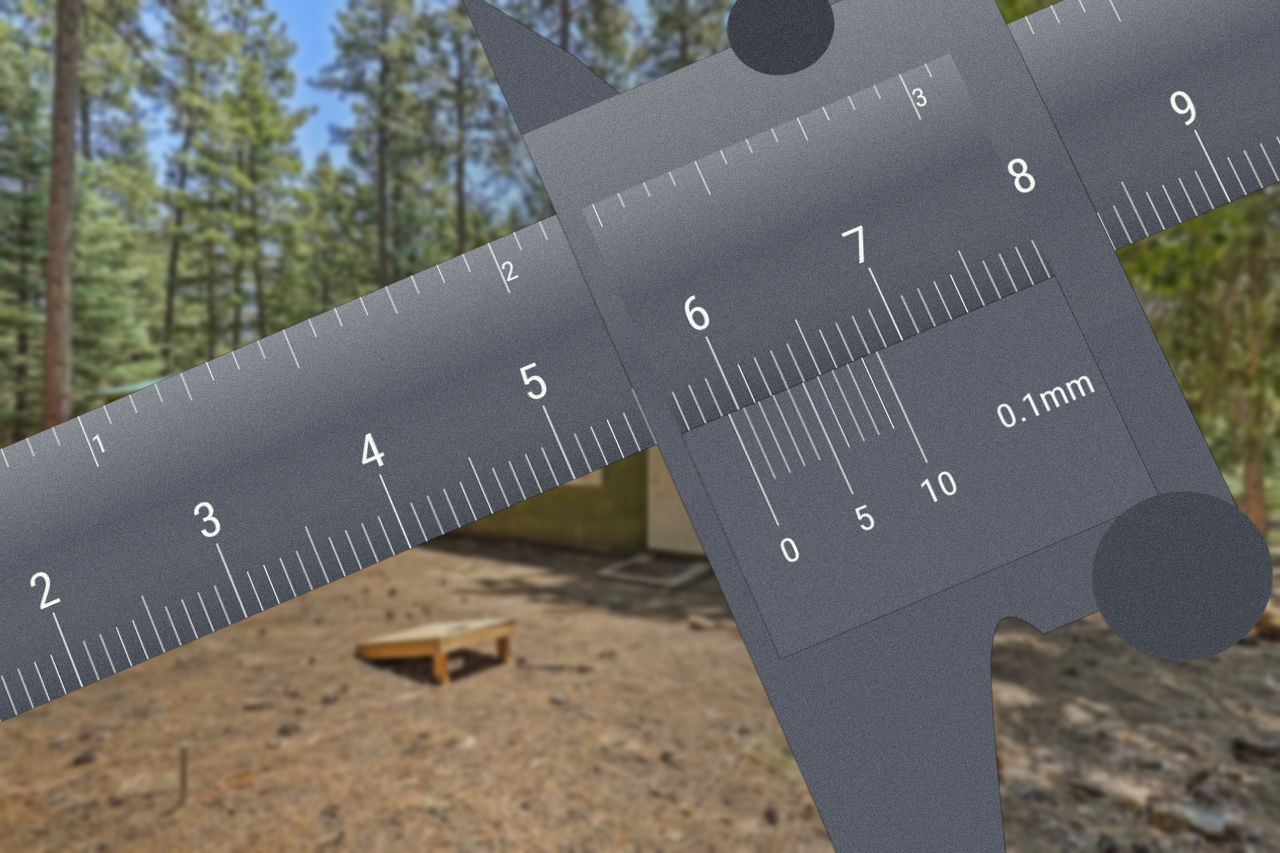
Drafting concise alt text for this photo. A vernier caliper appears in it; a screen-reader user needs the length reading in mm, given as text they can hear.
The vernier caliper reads 59.4 mm
